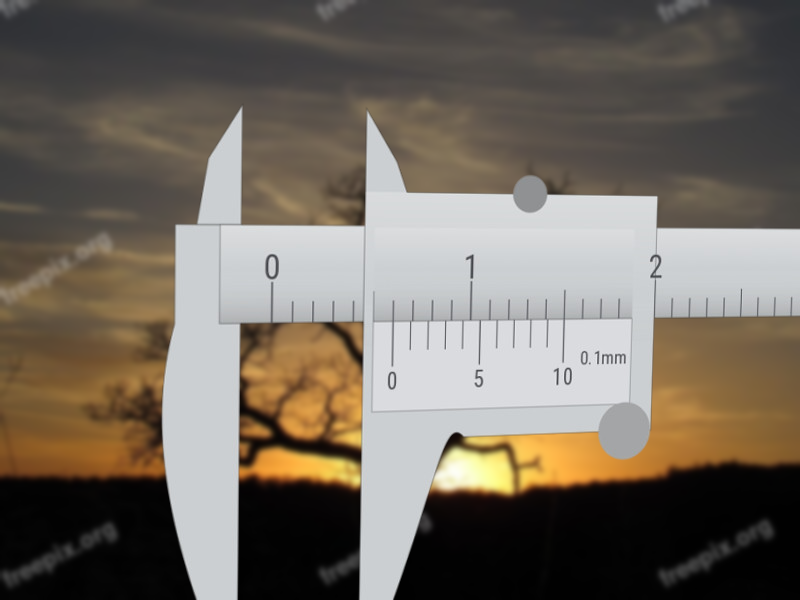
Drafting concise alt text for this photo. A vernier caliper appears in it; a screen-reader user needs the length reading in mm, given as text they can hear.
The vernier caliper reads 6.0 mm
